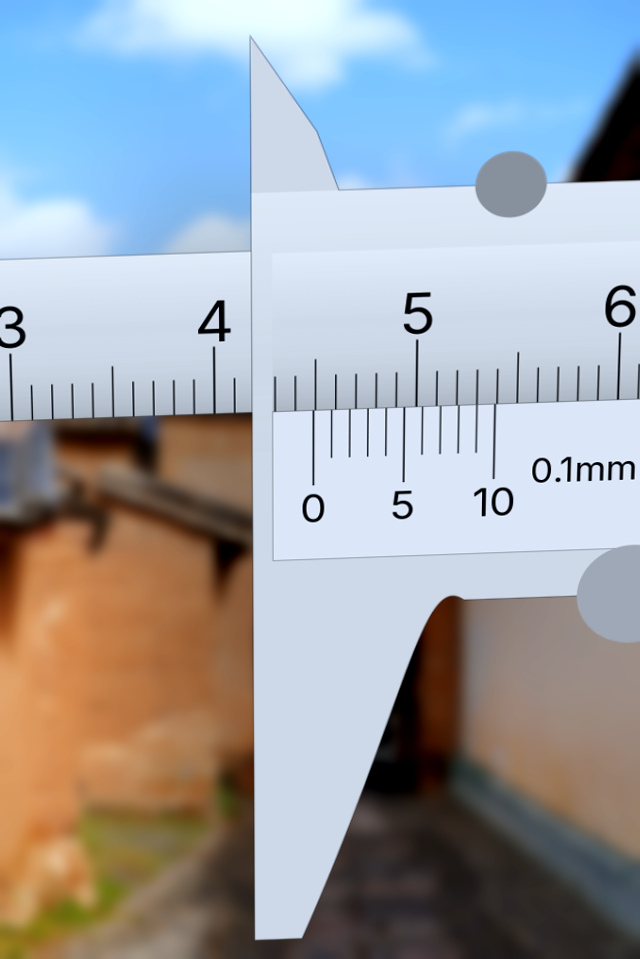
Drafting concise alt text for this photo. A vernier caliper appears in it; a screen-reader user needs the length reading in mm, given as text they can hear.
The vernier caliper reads 44.9 mm
